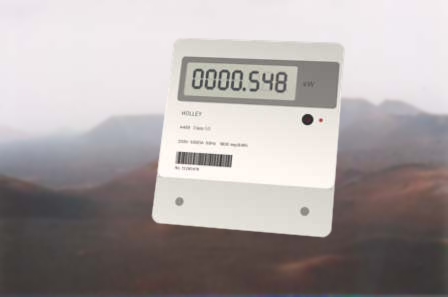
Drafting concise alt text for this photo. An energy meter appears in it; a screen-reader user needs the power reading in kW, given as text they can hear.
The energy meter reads 0.548 kW
